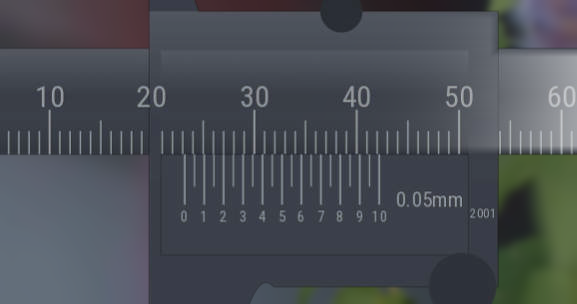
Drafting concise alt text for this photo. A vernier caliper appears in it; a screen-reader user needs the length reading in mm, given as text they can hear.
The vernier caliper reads 23.2 mm
